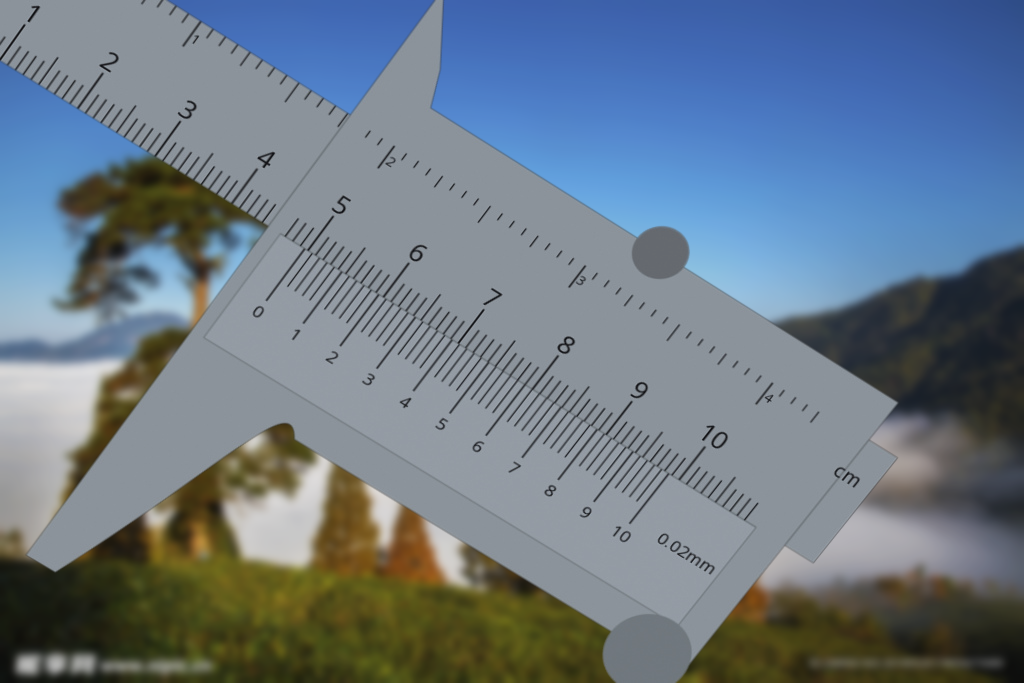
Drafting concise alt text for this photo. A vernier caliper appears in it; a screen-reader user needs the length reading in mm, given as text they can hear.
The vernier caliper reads 49.6 mm
